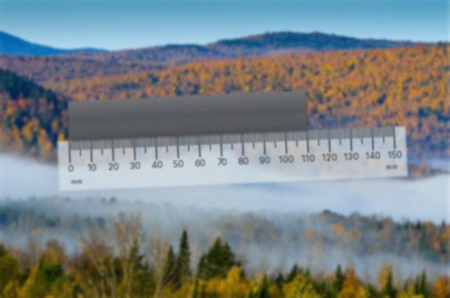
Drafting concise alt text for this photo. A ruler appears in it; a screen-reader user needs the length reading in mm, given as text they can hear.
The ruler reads 110 mm
